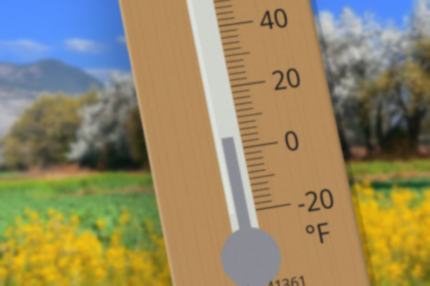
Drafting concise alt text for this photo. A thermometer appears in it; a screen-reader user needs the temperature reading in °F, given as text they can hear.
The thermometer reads 4 °F
